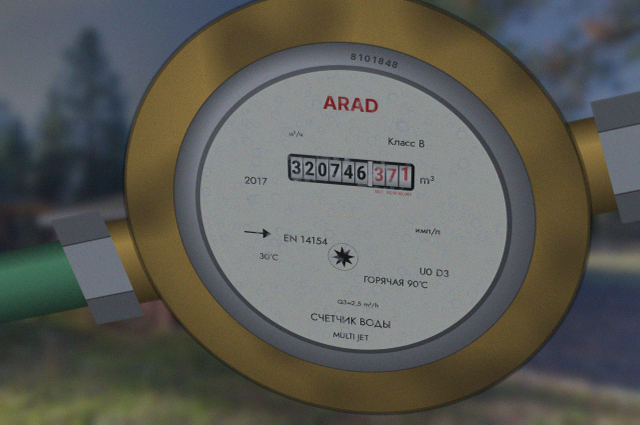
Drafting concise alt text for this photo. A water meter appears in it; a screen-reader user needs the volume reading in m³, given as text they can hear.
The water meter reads 320746.371 m³
